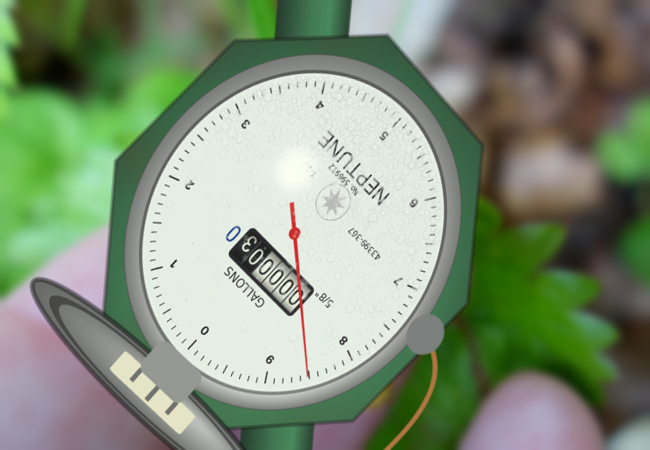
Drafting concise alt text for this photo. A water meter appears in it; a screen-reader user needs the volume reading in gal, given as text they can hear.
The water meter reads 28.5 gal
